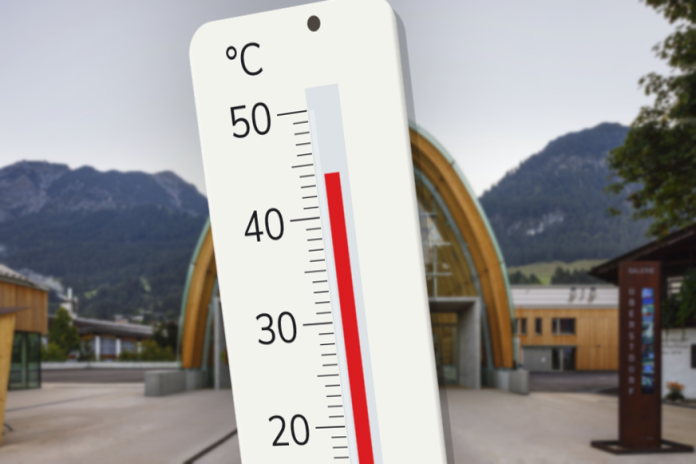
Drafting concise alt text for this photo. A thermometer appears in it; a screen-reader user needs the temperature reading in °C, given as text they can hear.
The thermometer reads 44 °C
